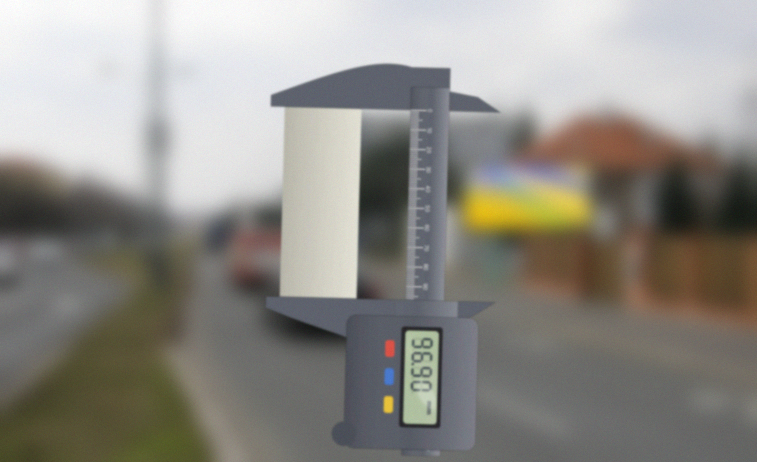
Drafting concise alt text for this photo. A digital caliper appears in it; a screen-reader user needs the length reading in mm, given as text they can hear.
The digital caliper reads 96.90 mm
